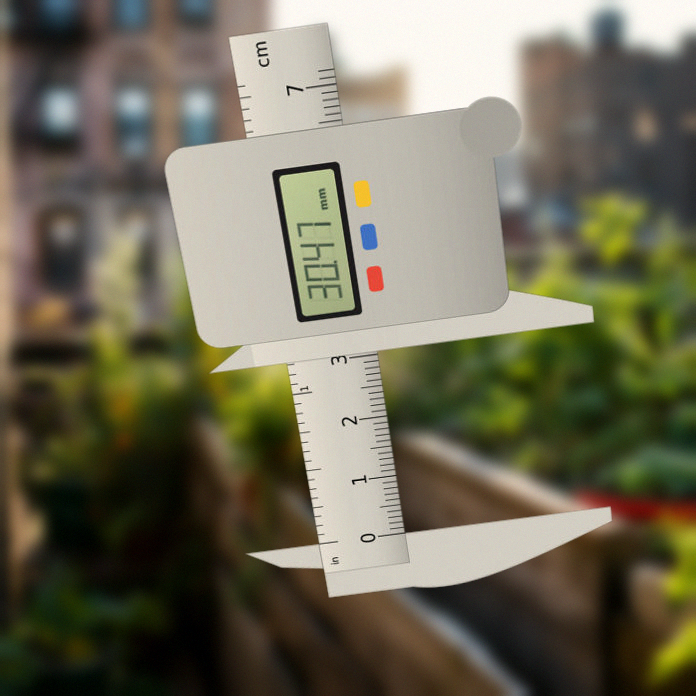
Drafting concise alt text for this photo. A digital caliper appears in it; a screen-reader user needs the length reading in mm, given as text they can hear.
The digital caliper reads 30.47 mm
